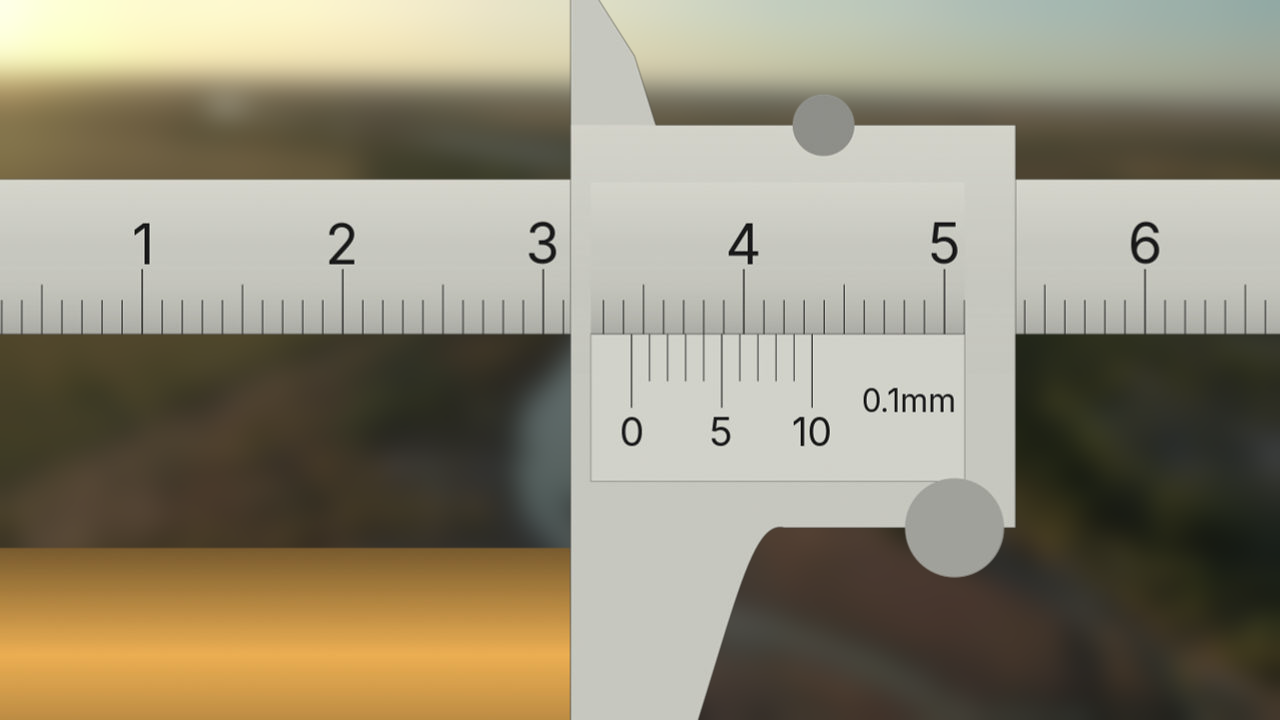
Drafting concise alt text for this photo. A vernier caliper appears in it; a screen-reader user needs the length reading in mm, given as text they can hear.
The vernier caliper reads 34.4 mm
